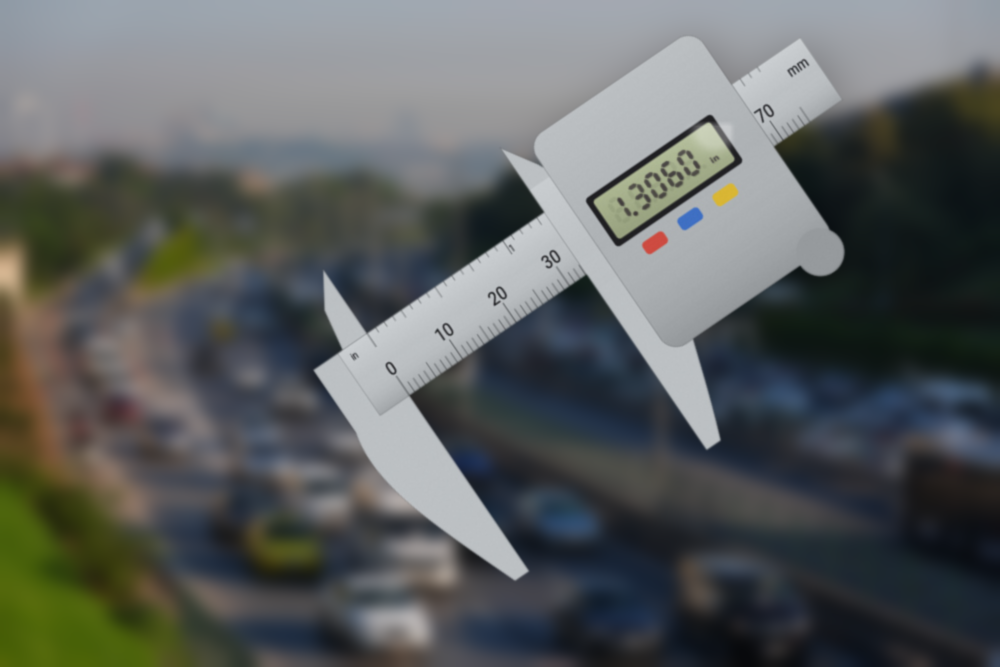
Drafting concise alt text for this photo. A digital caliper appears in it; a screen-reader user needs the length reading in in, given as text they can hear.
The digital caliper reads 1.3060 in
